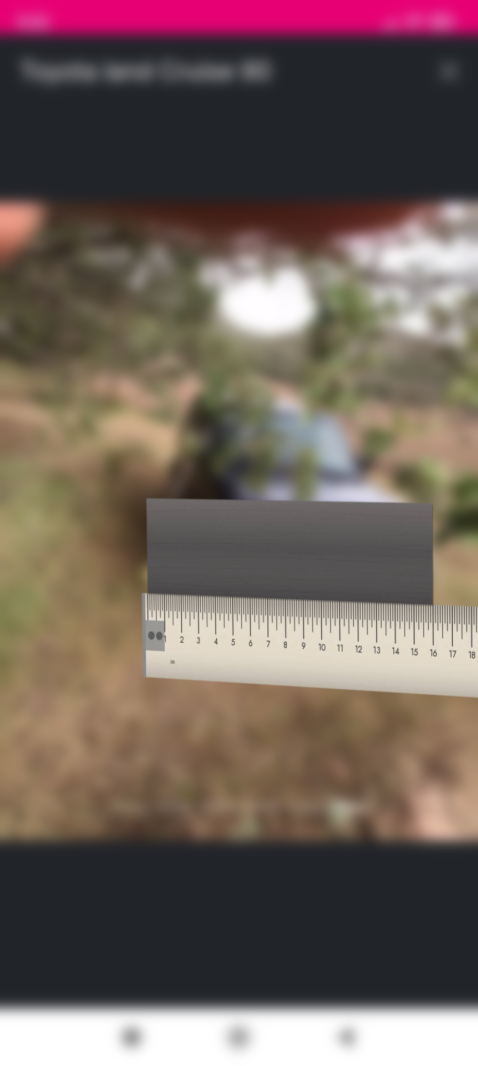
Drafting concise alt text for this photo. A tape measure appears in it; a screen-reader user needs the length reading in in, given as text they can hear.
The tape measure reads 16 in
